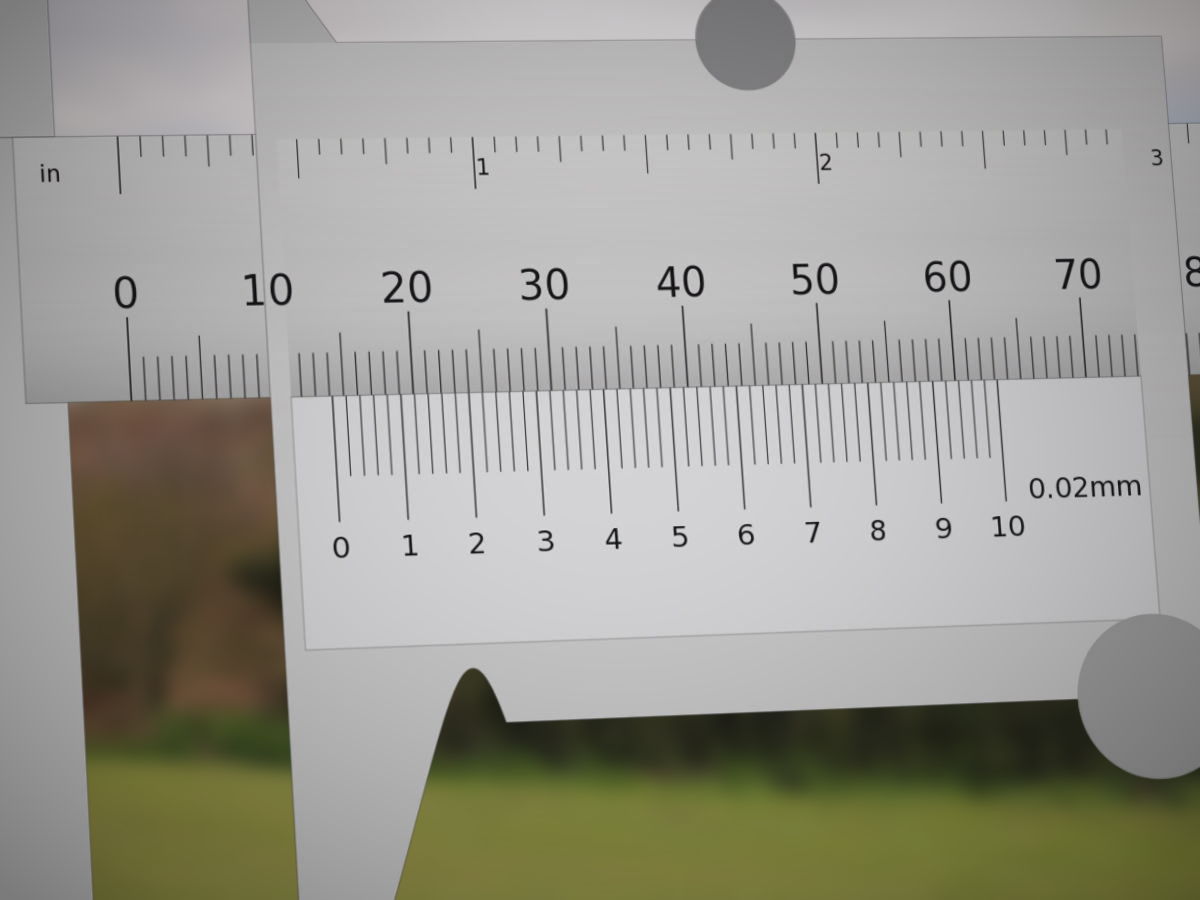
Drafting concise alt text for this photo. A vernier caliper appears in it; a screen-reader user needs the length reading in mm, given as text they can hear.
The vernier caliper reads 14.2 mm
